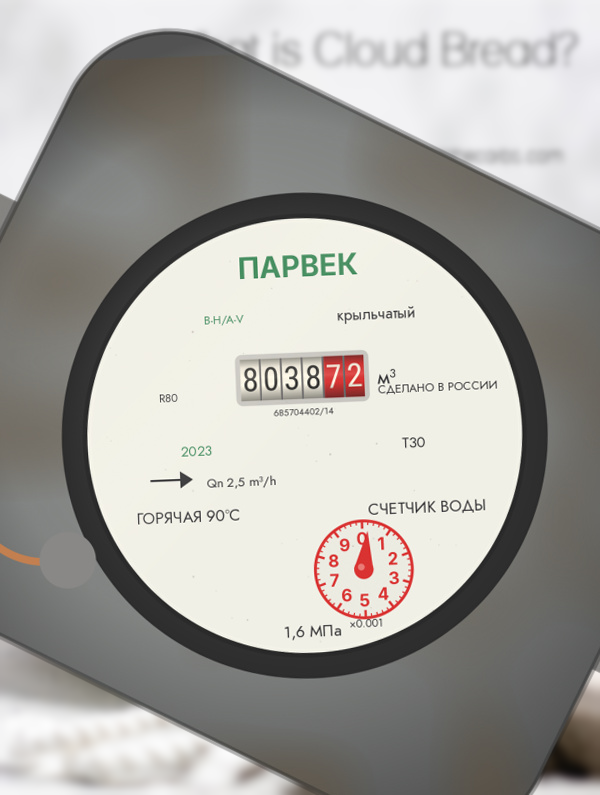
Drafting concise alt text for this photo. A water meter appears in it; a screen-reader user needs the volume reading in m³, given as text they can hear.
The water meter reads 8038.720 m³
